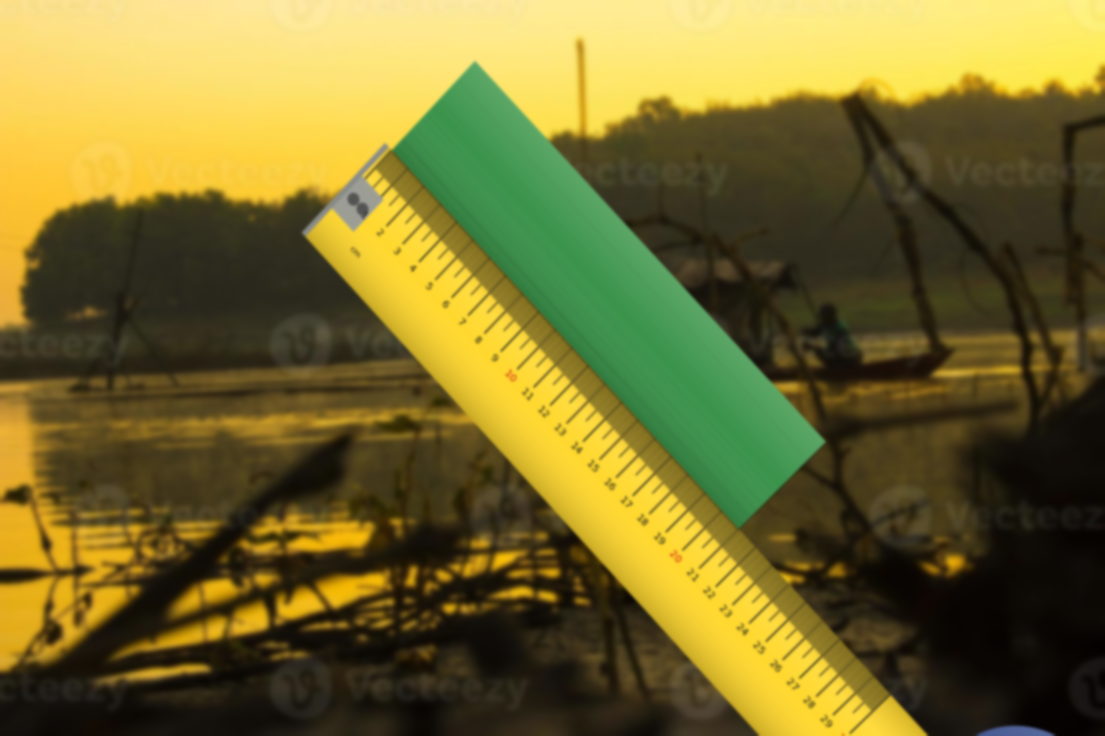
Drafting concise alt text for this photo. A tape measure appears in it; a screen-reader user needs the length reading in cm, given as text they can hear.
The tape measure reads 21 cm
